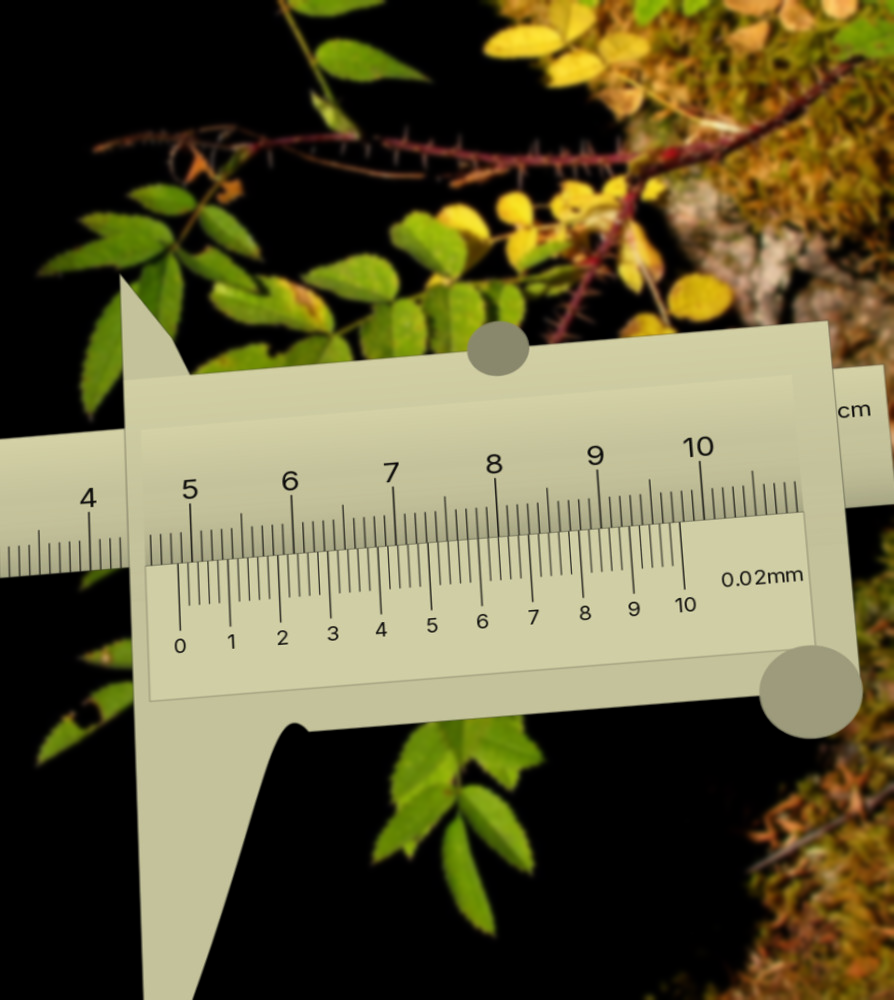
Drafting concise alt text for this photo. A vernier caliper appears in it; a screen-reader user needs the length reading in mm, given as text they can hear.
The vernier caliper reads 48.6 mm
